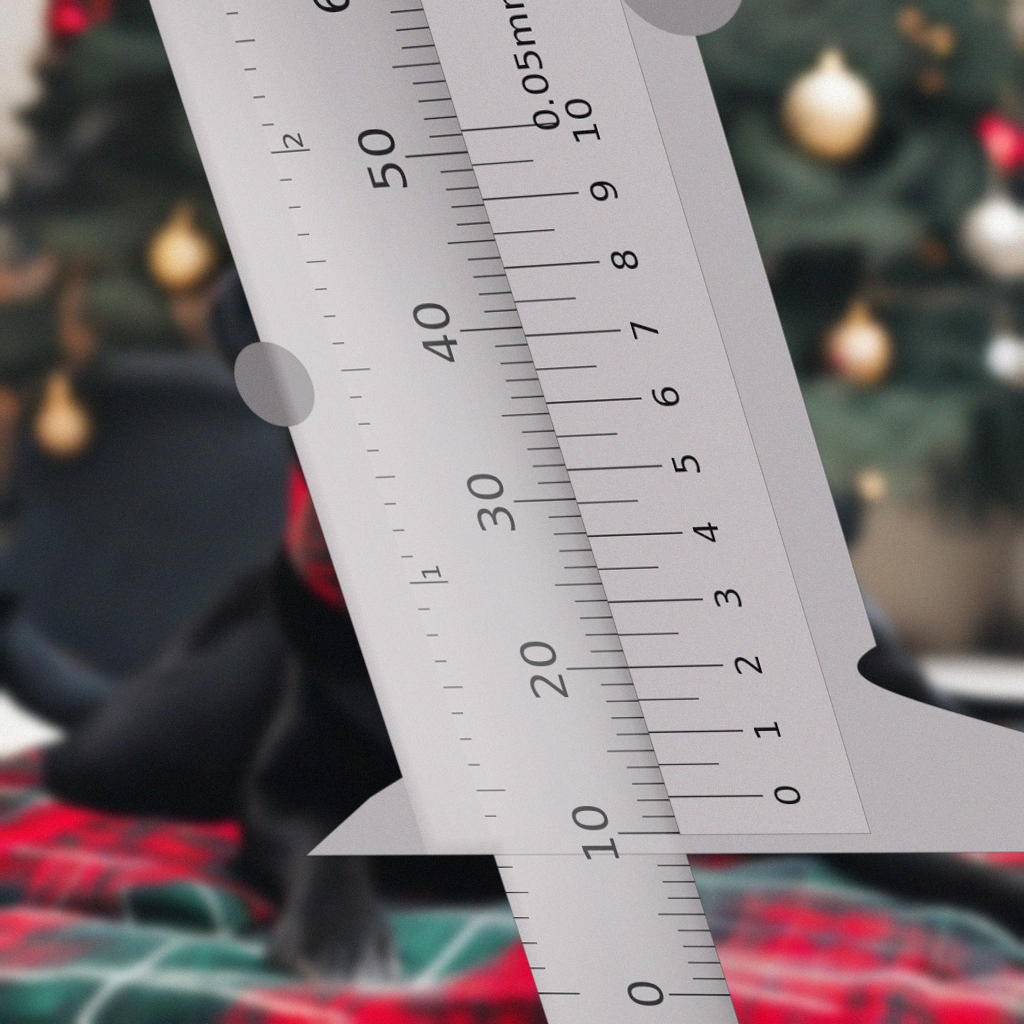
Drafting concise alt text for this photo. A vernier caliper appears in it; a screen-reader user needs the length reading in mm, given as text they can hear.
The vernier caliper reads 12.2 mm
